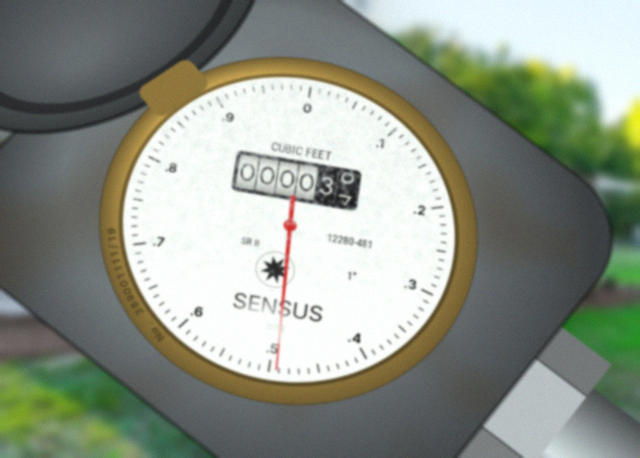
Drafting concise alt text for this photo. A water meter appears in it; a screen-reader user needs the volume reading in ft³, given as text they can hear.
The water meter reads 36.49 ft³
